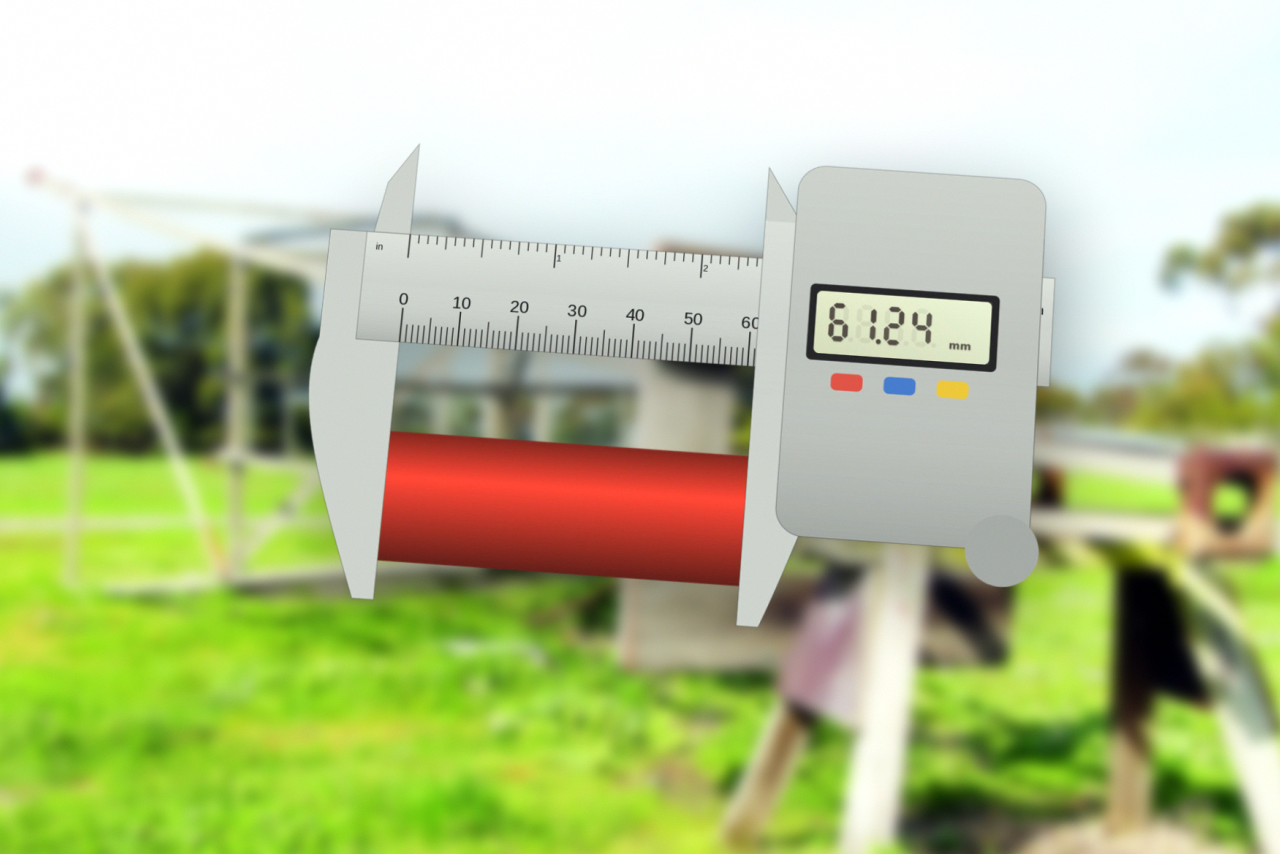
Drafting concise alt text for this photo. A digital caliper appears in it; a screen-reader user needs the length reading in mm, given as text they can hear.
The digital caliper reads 61.24 mm
